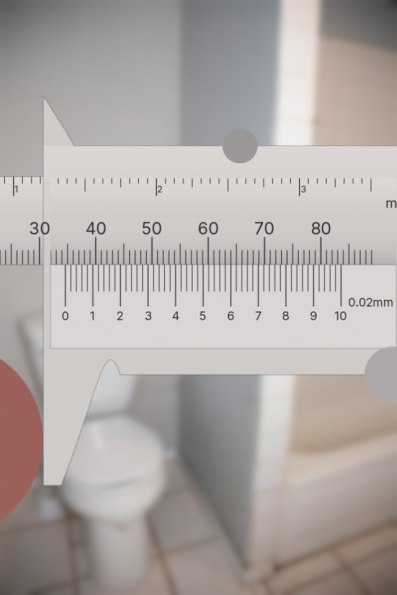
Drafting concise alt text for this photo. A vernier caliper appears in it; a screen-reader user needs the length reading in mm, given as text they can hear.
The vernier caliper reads 34.6 mm
